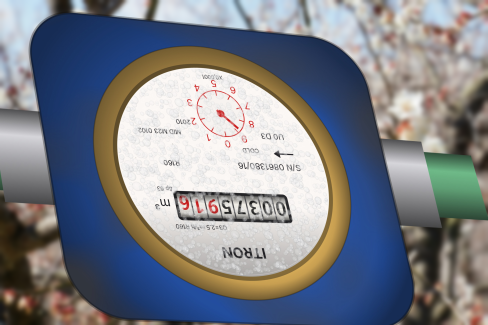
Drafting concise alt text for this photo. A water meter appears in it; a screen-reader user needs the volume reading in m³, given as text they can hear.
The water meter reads 375.9158 m³
